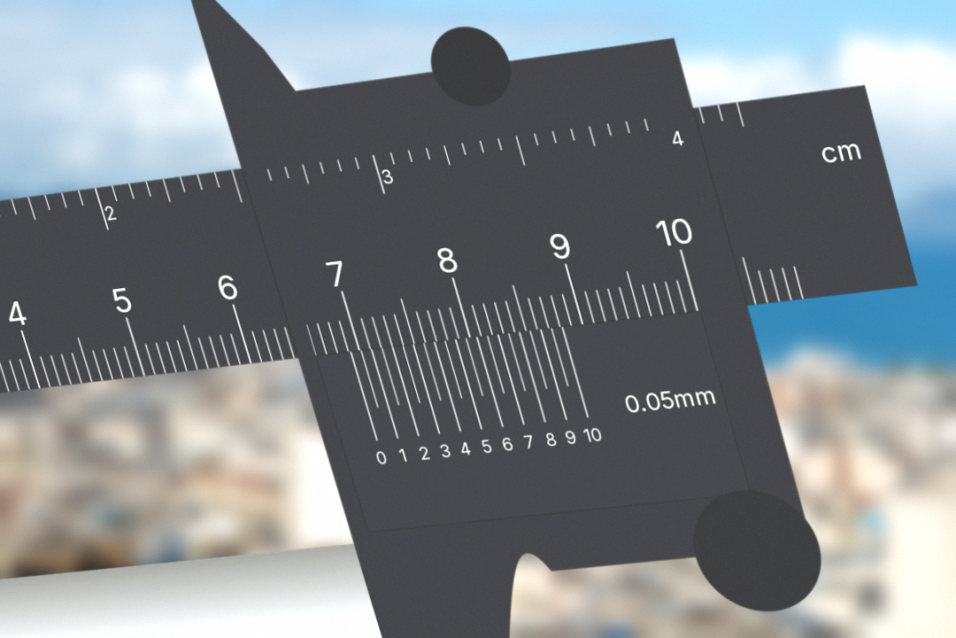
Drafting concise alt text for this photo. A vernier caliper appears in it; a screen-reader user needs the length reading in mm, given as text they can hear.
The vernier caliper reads 69.2 mm
